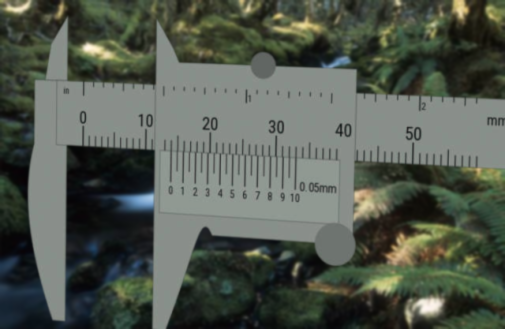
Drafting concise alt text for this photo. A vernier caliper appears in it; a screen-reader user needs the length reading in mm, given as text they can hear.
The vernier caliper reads 14.0 mm
